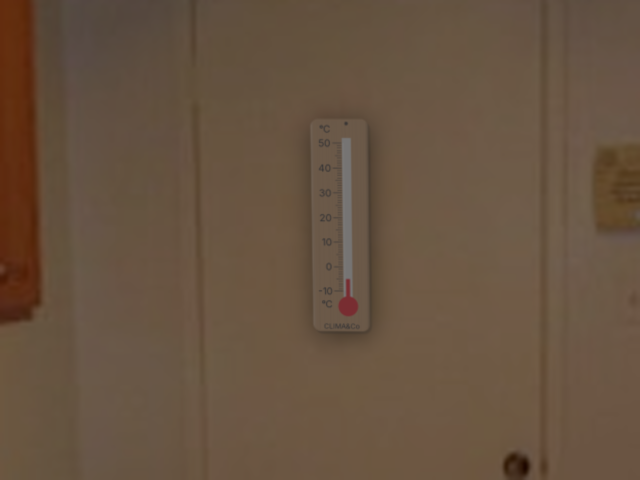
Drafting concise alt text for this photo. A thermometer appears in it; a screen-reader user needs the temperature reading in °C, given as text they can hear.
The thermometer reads -5 °C
